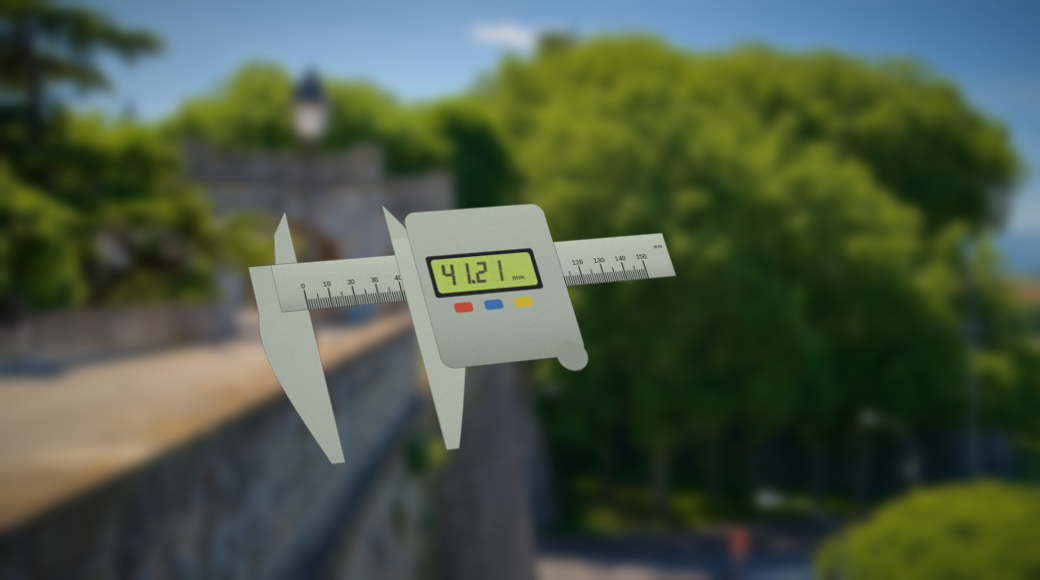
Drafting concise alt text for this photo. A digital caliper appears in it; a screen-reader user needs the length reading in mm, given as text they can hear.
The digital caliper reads 41.21 mm
